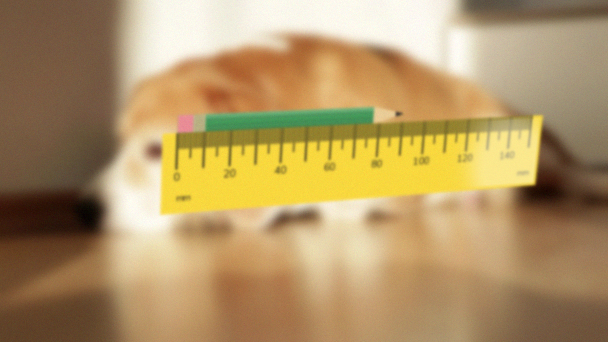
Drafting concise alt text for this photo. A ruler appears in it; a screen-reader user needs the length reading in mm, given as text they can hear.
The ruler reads 90 mm
